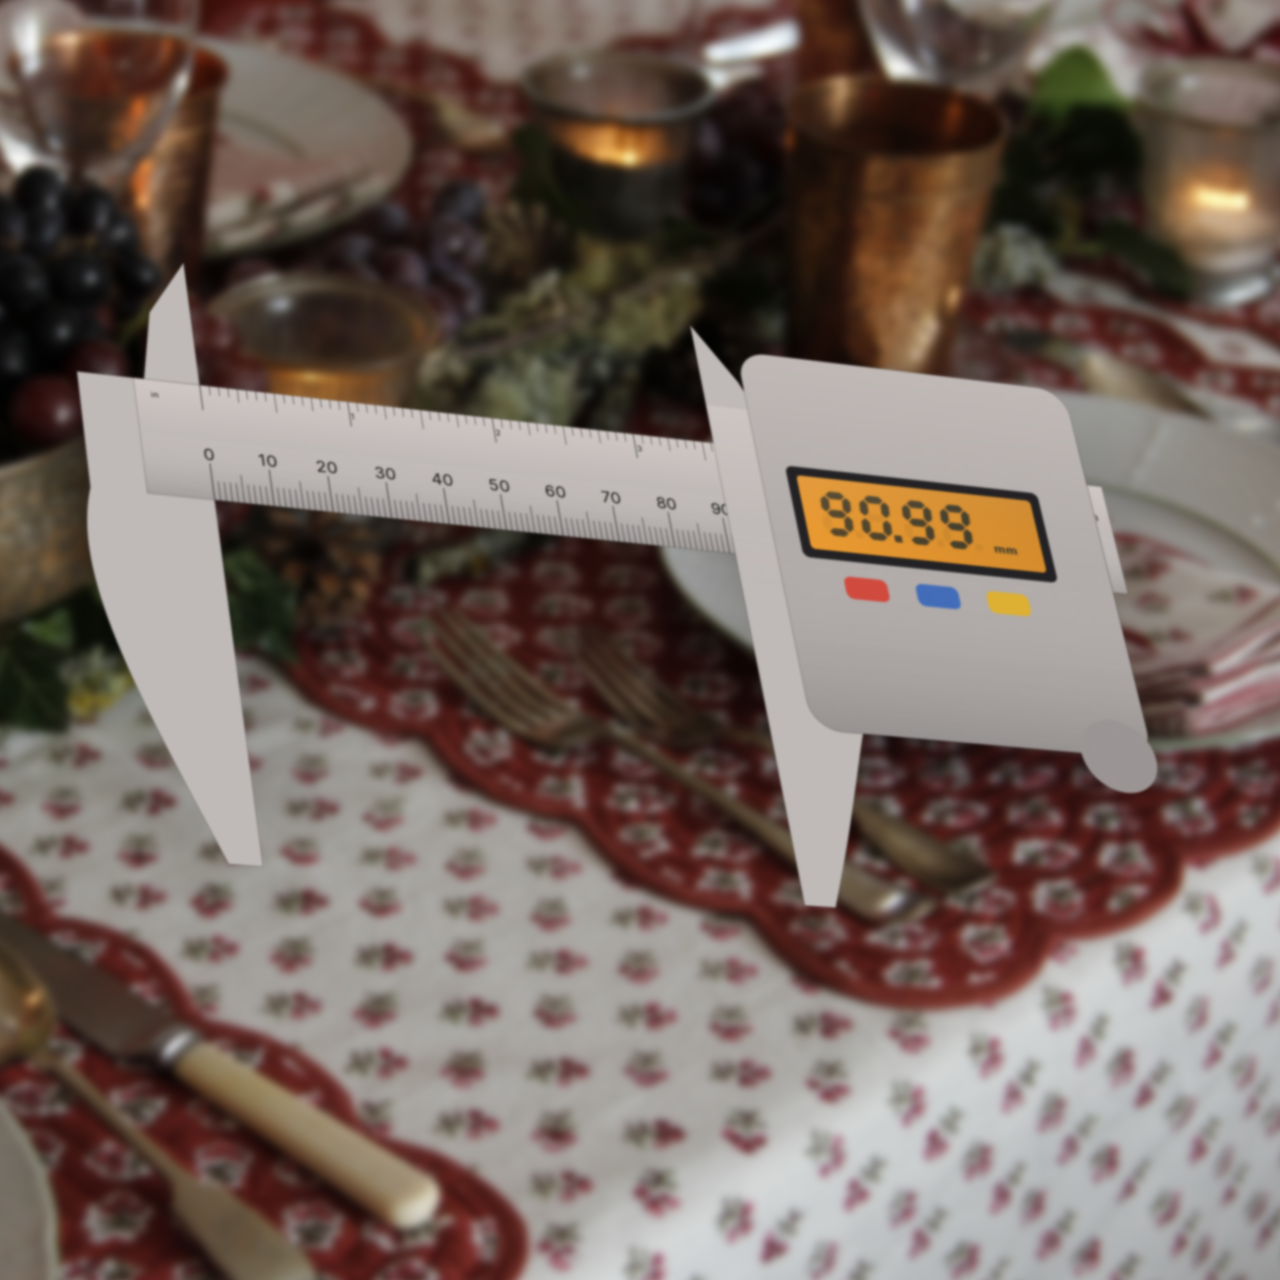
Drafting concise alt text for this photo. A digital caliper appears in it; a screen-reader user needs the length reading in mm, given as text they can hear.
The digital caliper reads 90.99 mm
